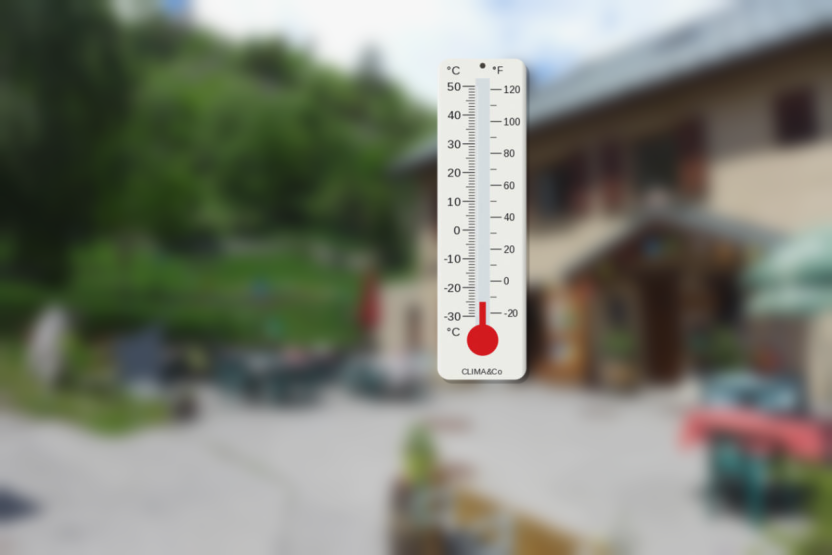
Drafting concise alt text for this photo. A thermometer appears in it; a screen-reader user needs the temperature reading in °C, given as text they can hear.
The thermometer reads -25 °C
